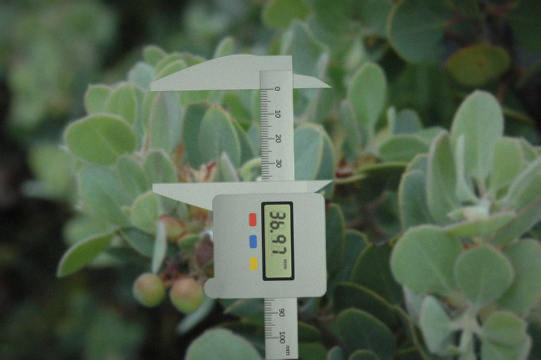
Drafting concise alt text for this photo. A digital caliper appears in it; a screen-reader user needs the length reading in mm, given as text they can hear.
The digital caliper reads 36.97 mm
